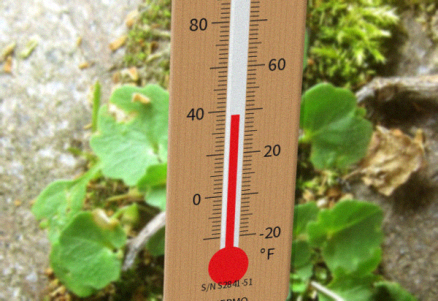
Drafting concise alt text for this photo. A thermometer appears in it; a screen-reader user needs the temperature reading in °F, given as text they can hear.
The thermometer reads 38 °F
